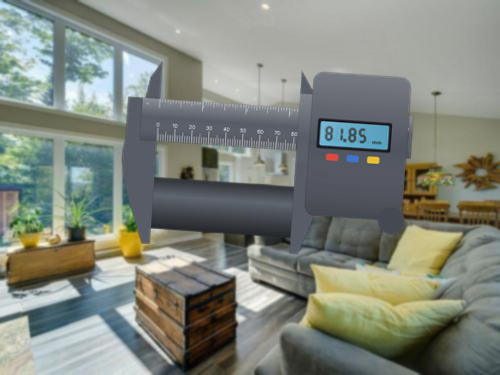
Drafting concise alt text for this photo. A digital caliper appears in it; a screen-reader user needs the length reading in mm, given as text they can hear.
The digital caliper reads 81.85 mm
